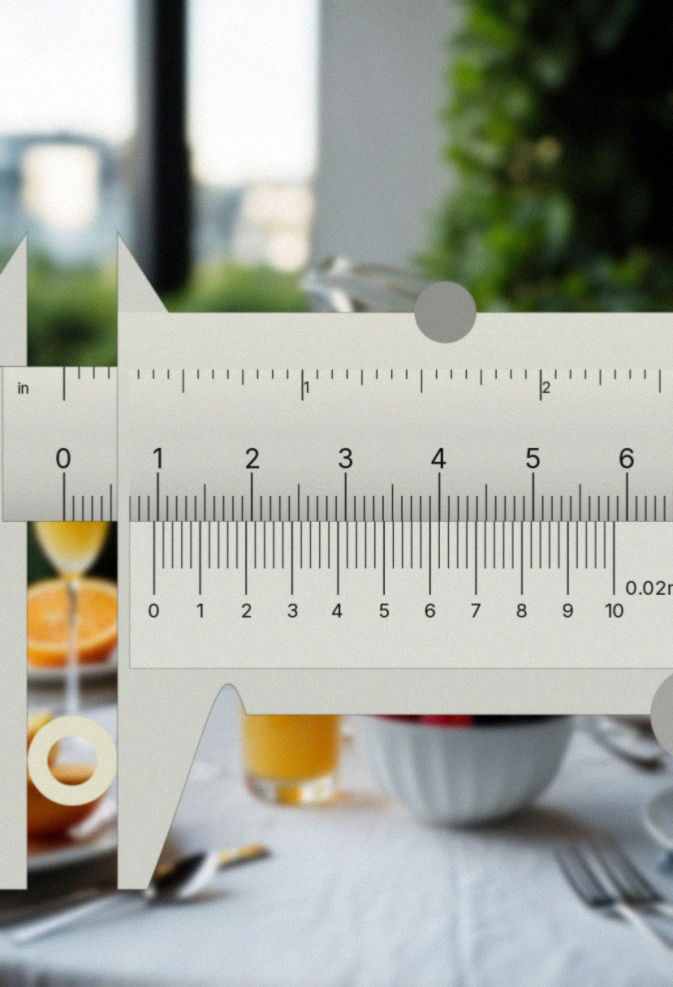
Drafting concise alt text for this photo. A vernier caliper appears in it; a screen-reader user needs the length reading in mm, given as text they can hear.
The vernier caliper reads 9.6 mm
